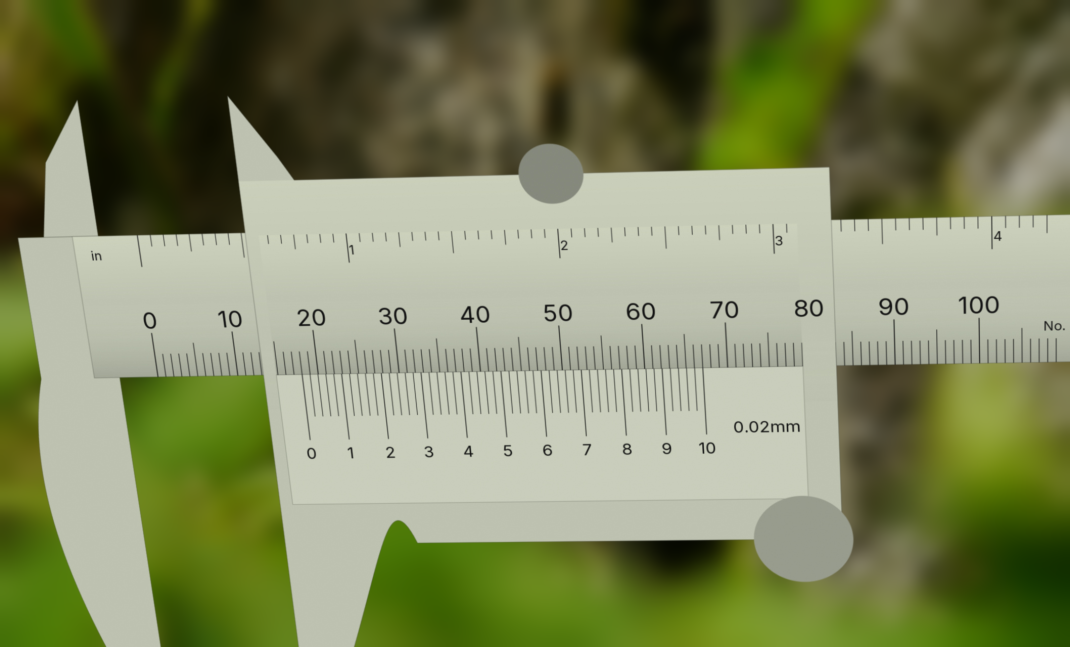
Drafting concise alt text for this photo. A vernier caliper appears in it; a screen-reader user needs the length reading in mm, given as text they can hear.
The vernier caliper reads 18.0 mm
